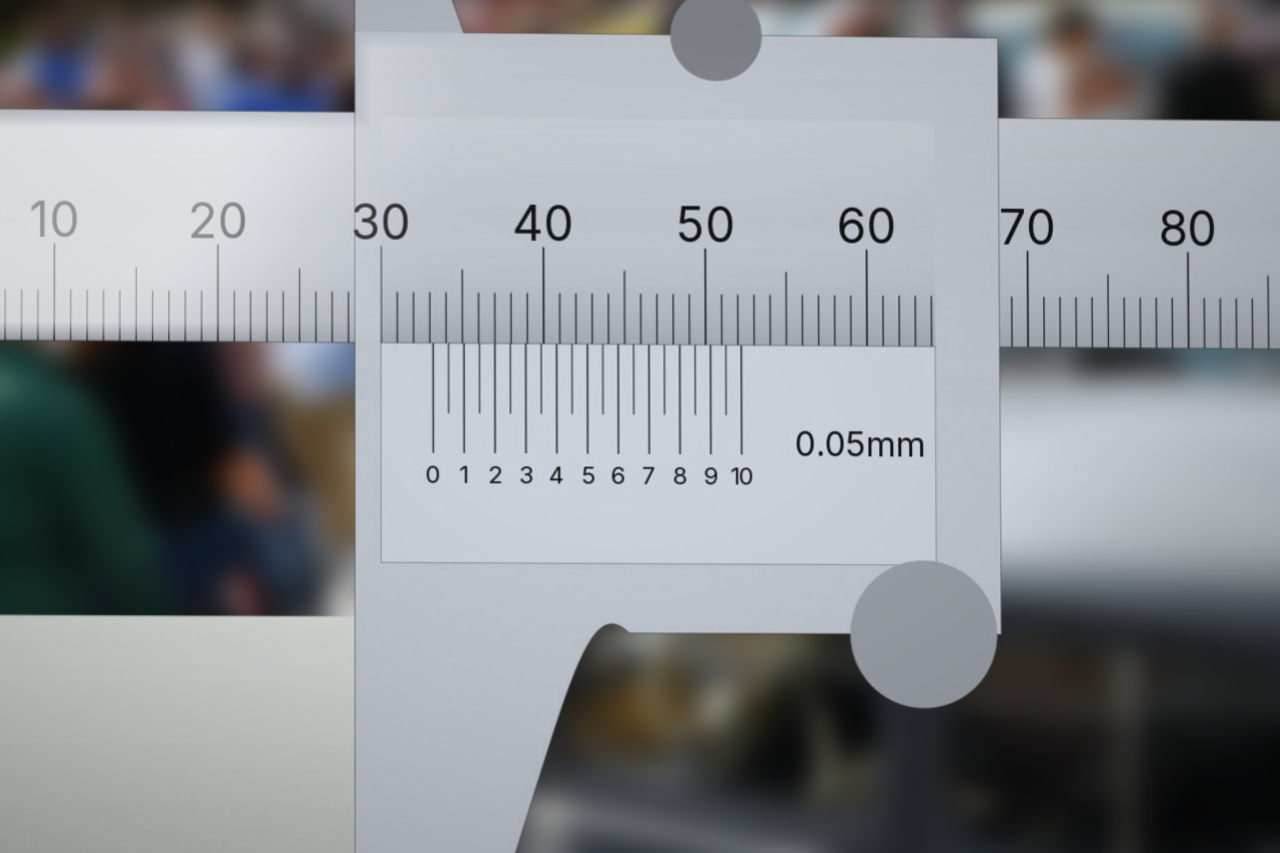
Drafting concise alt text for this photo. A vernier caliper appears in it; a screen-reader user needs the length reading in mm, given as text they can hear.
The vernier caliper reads 33.2 mm
